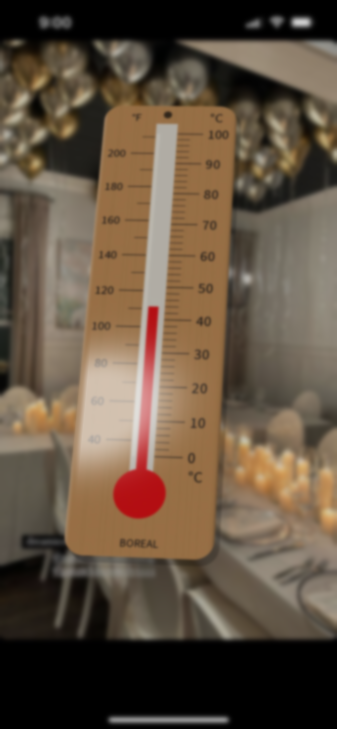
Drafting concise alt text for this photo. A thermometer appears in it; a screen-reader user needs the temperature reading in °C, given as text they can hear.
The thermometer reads 44 °C
